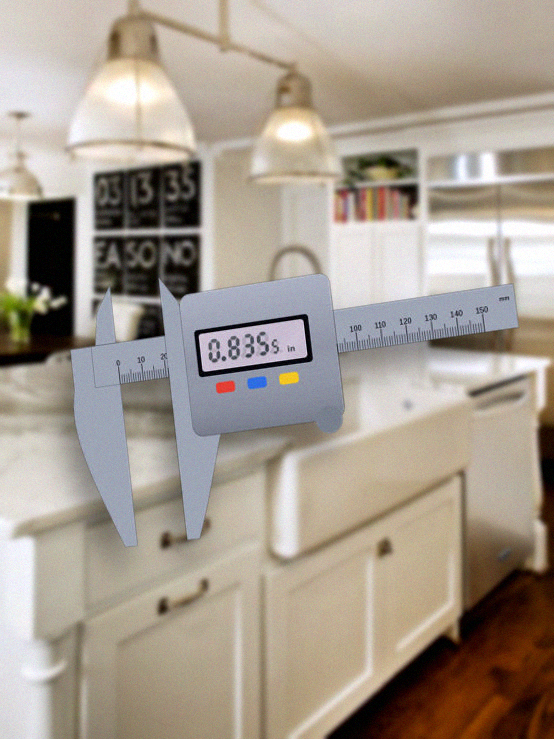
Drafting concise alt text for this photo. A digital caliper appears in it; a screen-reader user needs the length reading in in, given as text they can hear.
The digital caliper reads 0.8355 in
